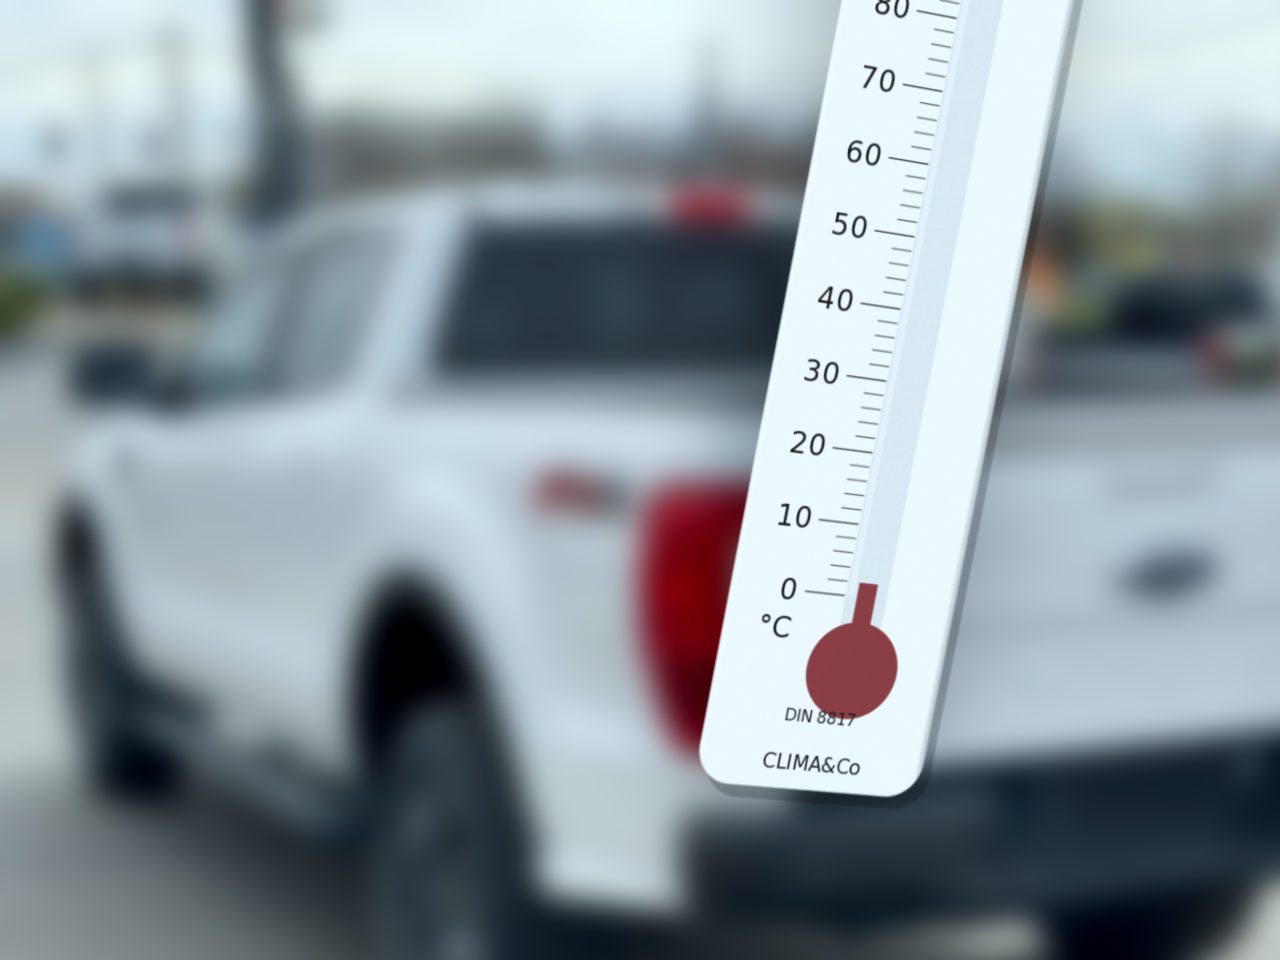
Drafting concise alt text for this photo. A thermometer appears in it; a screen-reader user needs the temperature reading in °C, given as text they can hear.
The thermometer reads 2 °C
